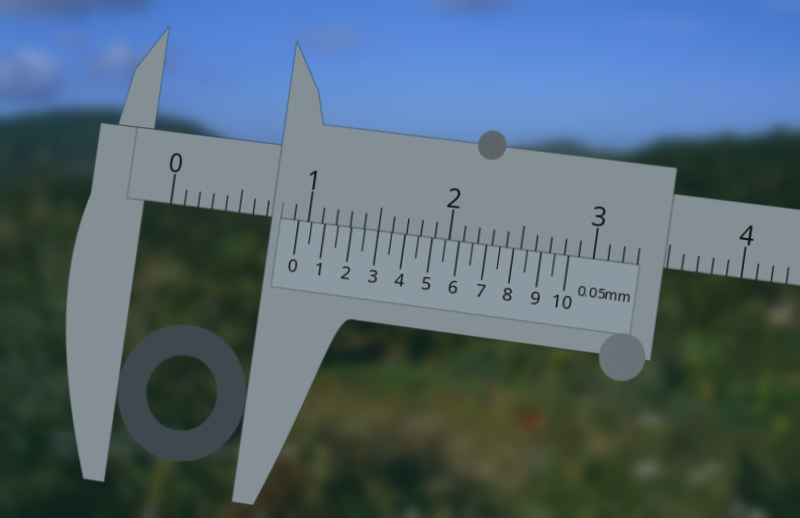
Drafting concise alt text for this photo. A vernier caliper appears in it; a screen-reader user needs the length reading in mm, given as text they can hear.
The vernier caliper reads 9.3 mm
